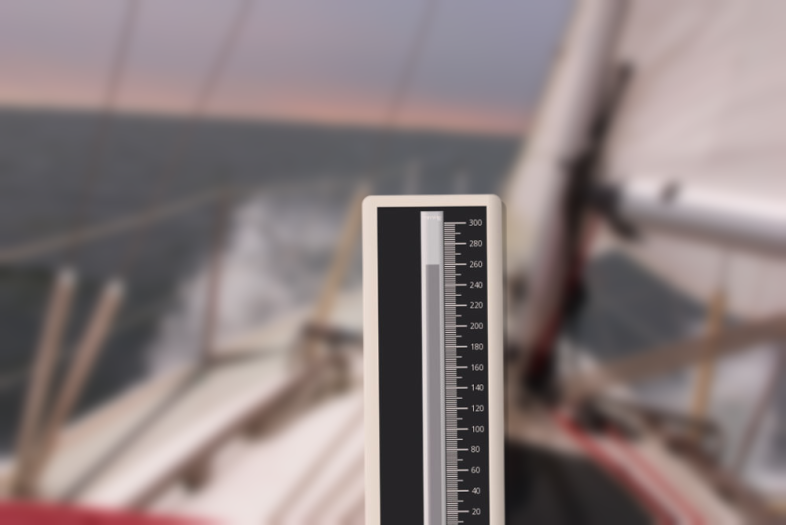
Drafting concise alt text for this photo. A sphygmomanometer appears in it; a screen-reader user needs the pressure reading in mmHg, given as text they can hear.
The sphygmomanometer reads 260 mmHg
